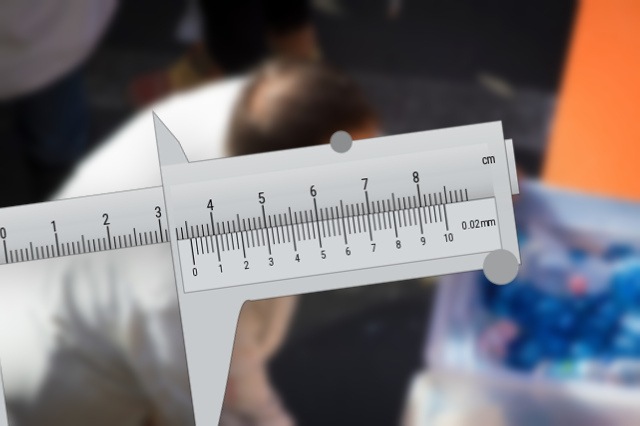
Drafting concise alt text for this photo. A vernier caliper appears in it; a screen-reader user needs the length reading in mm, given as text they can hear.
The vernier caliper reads 35.5 mm
